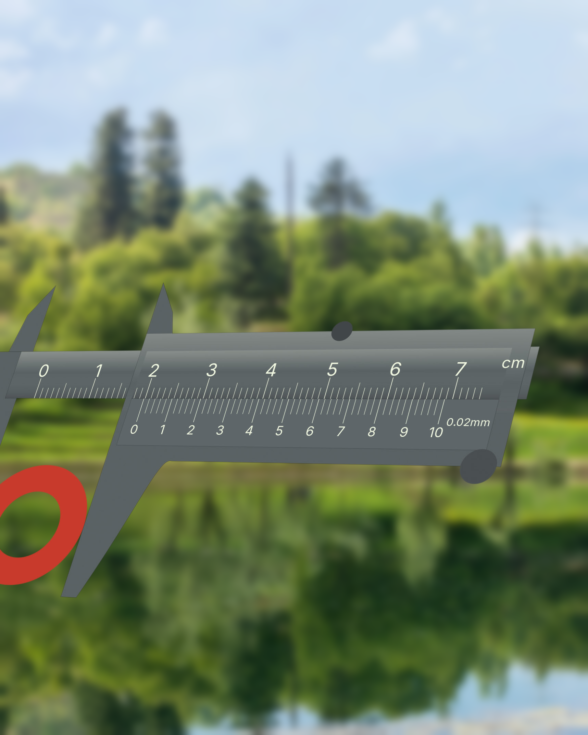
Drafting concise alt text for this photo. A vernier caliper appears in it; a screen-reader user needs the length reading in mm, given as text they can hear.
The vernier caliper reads 19.8 mm
